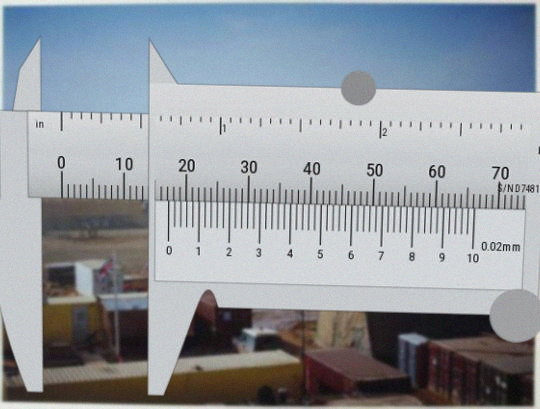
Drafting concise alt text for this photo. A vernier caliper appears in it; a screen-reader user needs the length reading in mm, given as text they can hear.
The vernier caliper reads 17.2 mm
